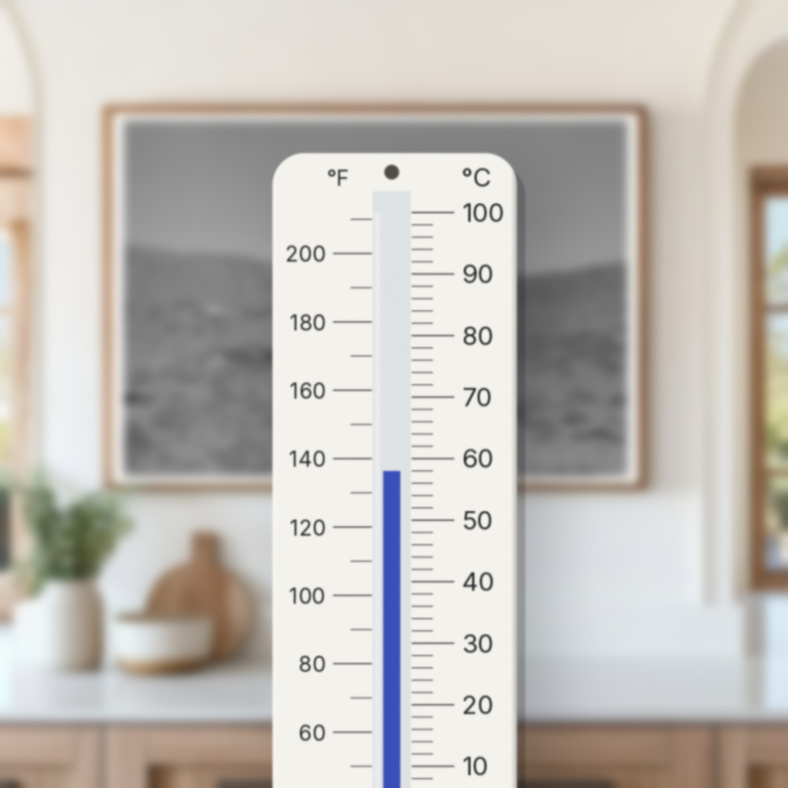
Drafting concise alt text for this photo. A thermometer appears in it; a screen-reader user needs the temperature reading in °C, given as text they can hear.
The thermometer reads 58 °C
